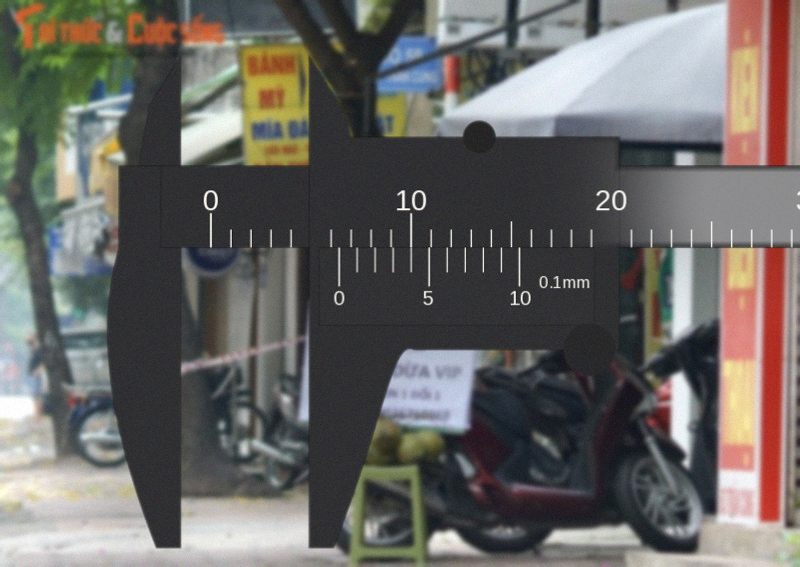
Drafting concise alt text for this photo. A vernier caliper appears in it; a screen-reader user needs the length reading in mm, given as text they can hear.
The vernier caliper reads 6.4 mm
